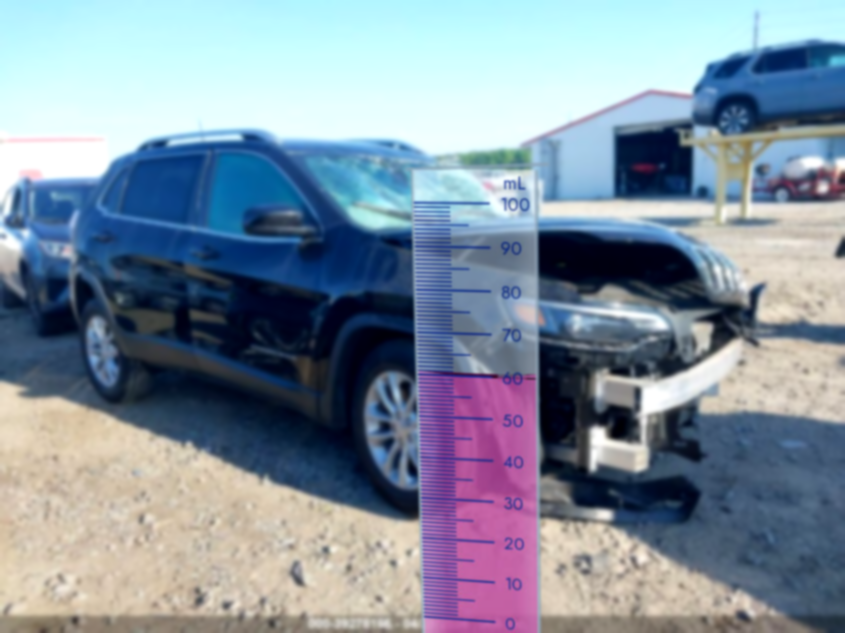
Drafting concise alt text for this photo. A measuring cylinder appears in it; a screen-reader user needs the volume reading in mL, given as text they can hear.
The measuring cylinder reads 60 mL
